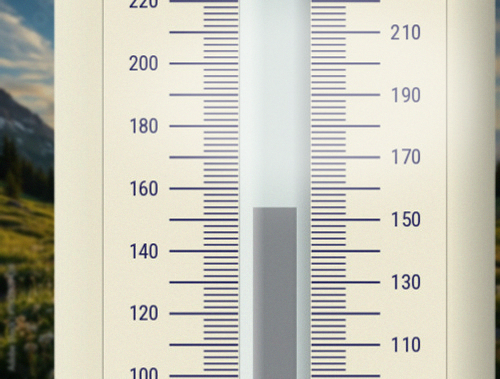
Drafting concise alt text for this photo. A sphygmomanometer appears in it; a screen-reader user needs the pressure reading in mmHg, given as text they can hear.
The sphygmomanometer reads 154 mmHg
